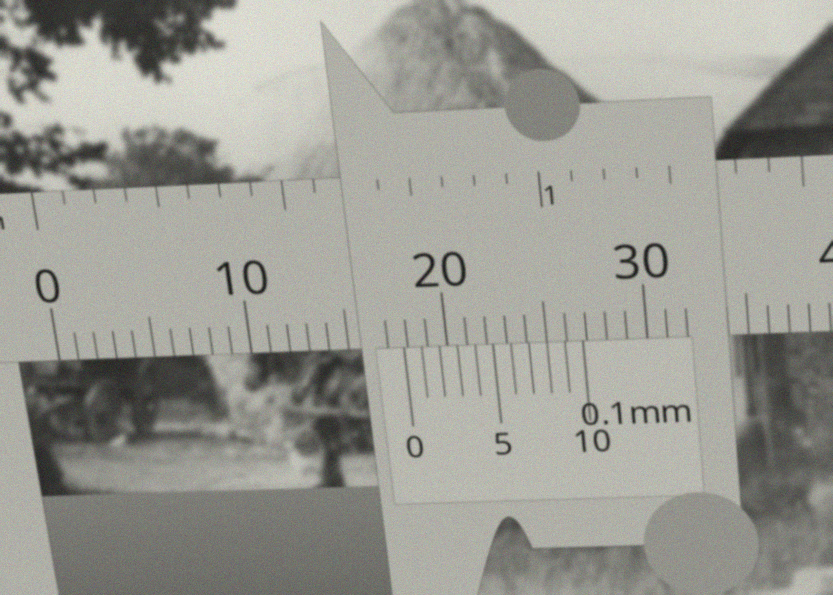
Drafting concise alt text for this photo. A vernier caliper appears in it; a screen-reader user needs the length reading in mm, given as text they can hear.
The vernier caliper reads 17.8 mm
